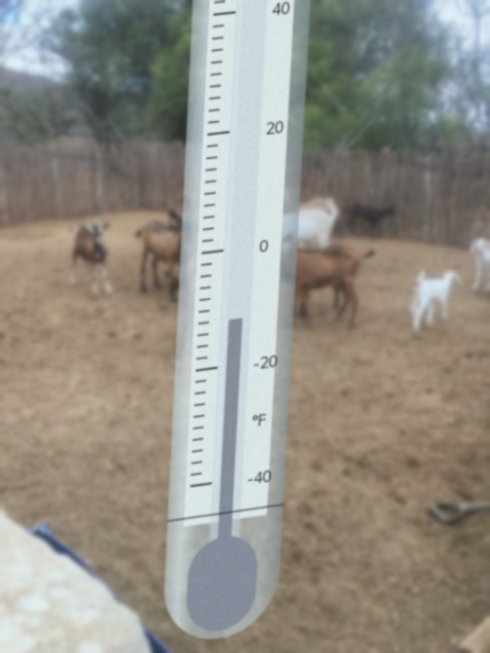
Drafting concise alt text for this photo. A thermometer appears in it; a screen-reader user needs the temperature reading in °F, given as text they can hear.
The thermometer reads -12 °F
